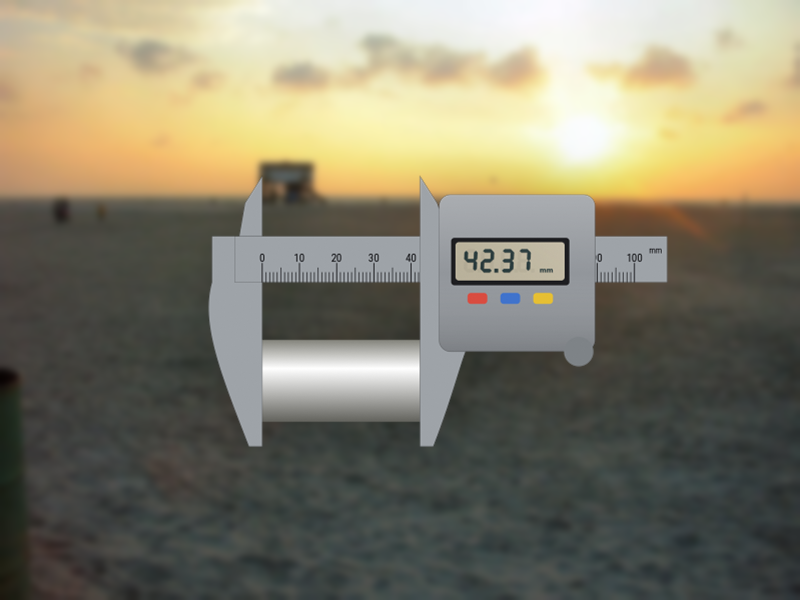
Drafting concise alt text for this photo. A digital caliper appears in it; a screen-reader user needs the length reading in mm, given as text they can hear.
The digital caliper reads 42.37 mm
